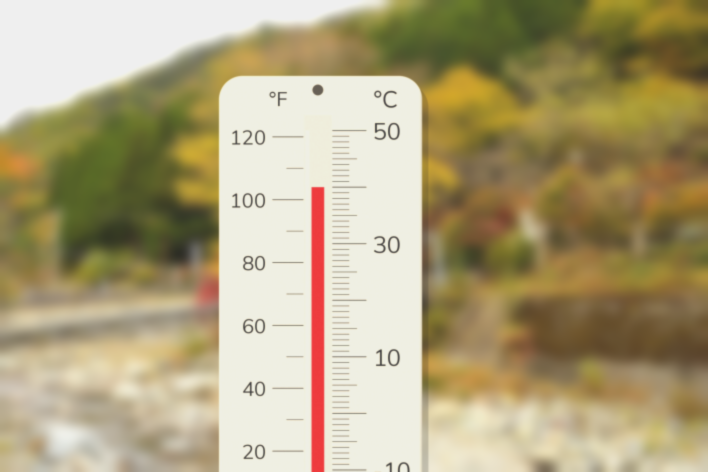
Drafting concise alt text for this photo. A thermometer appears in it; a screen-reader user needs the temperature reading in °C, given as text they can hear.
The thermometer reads 40 °C
